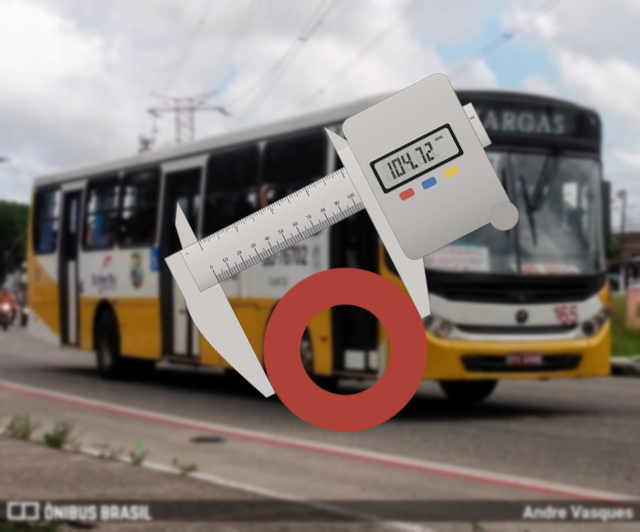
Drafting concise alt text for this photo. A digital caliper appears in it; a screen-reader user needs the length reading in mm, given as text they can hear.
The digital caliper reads 104.72 mm
